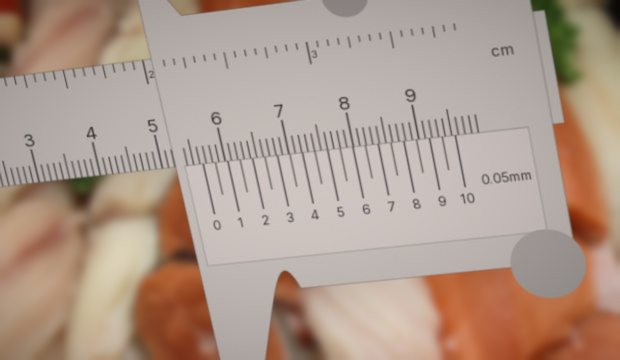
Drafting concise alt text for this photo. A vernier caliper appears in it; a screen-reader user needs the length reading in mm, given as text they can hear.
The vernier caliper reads 56.5 mm
